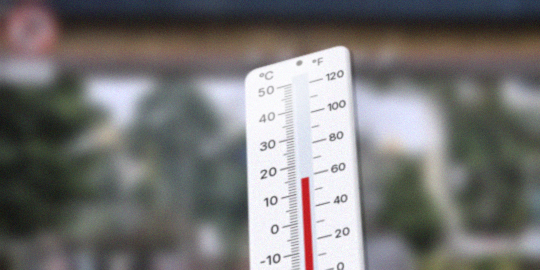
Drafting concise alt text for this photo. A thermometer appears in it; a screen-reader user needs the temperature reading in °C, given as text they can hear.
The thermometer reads 15 °C
